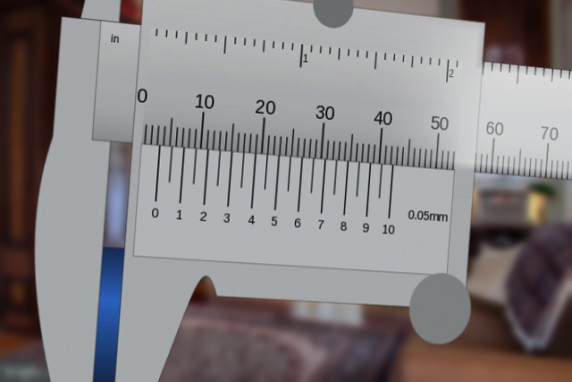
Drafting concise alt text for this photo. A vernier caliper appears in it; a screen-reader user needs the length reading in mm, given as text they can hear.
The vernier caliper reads 3.4 mm
